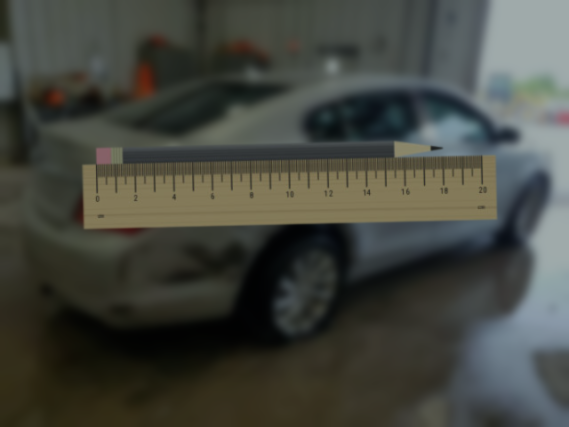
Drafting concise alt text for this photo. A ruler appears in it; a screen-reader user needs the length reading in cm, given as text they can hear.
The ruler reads 18 cm
